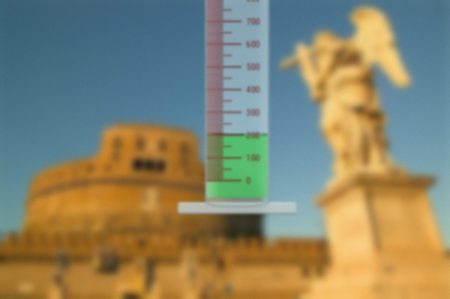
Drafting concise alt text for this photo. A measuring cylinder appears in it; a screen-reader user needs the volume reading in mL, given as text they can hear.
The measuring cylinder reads 200 mL
